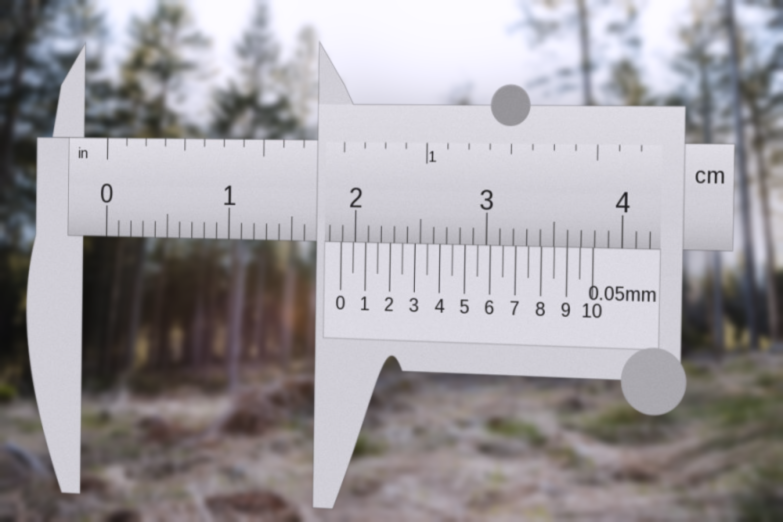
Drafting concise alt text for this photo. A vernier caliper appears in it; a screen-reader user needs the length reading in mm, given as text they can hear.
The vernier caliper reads 18.9 mm
